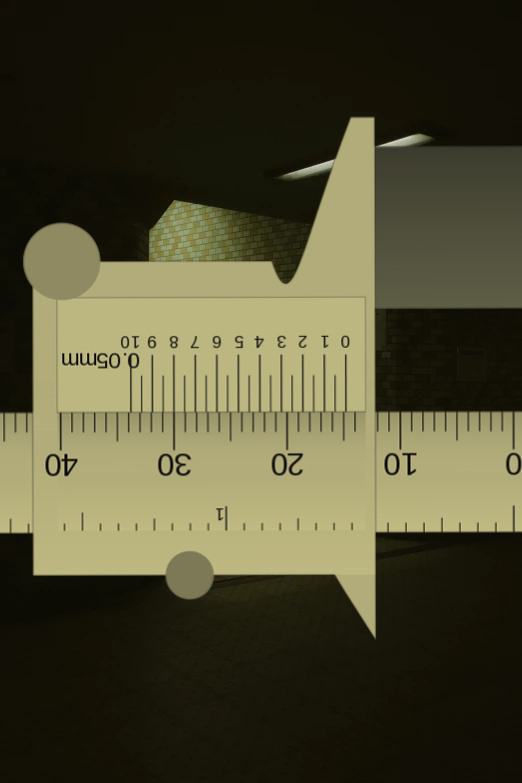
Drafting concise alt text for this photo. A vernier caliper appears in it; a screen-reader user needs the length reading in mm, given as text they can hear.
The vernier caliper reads 14.8 mm
